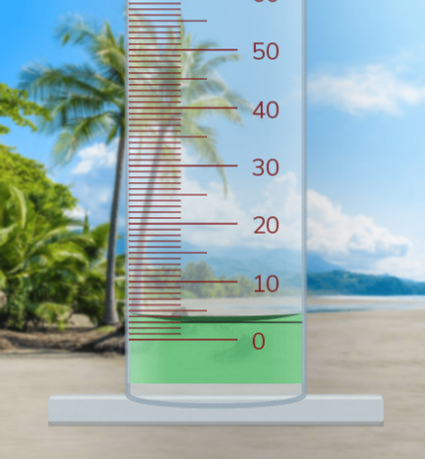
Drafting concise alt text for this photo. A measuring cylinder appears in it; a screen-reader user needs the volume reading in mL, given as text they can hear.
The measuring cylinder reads 3 mL
